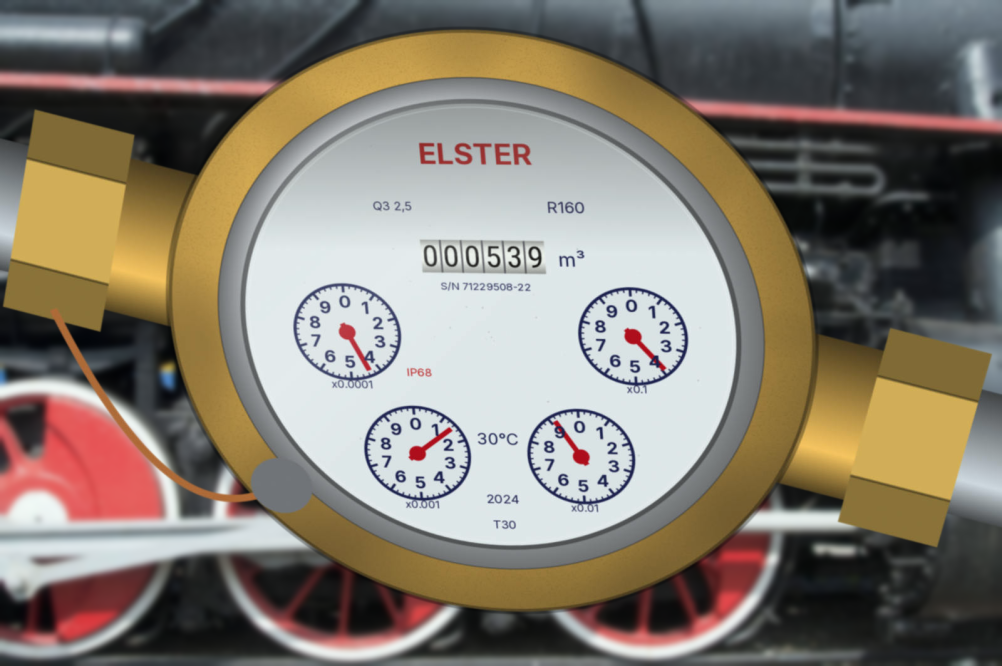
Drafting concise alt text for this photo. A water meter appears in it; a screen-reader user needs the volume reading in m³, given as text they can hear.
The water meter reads 539.3914 m³
